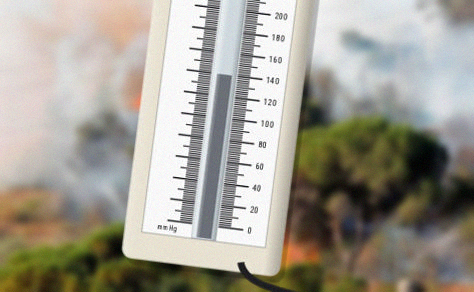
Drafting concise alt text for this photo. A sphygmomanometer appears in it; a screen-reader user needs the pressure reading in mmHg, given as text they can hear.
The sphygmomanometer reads 140 mmHg
